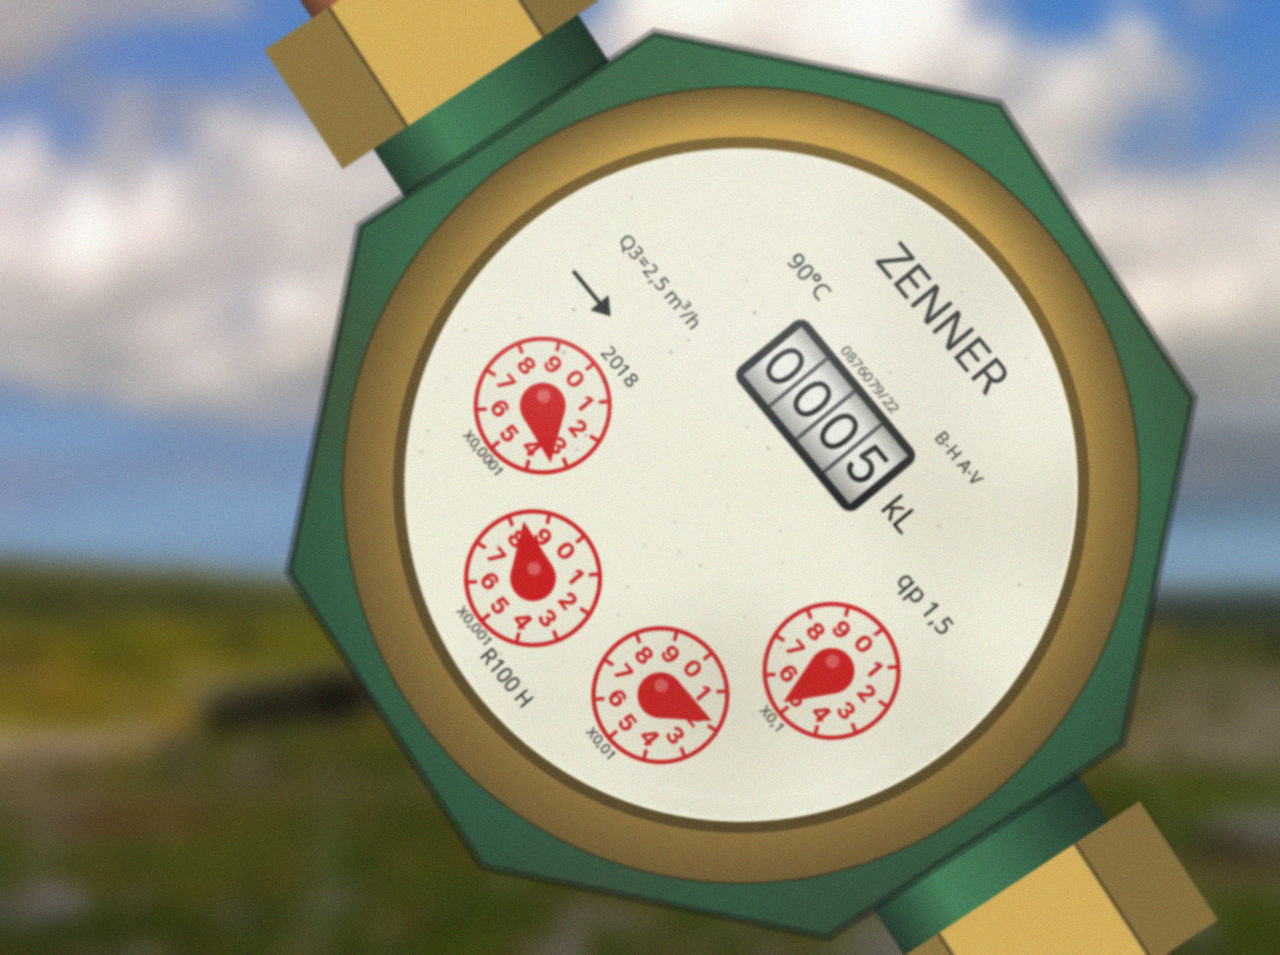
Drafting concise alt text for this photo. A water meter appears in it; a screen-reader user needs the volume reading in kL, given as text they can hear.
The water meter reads 5.5183 kL
